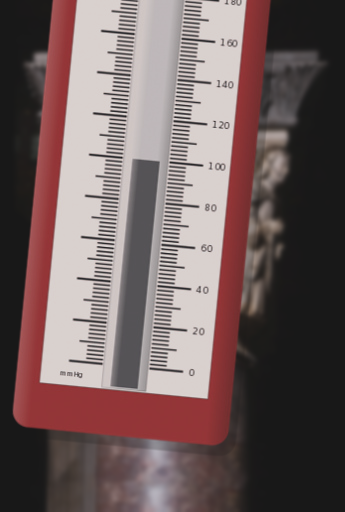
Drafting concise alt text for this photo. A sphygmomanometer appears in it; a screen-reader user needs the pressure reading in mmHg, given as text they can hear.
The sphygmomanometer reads 100 mmHg
